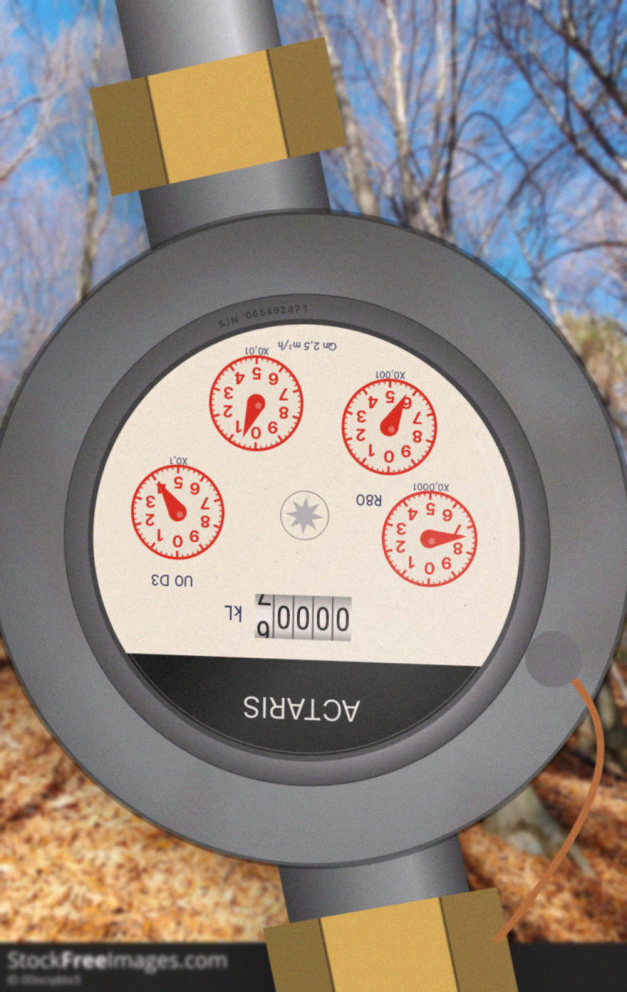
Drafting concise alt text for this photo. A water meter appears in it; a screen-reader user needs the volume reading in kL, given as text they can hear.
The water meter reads 6.4057 kL
